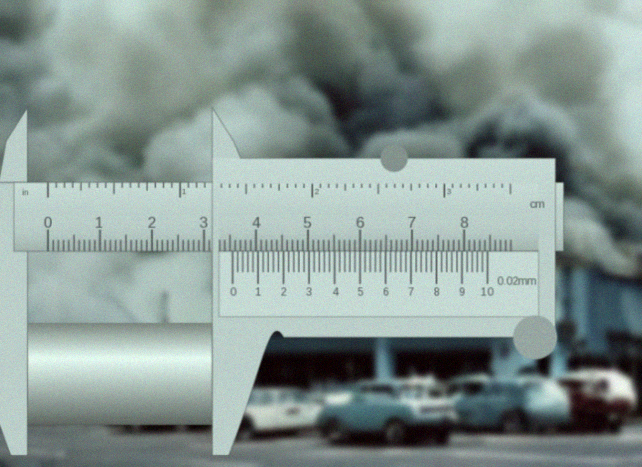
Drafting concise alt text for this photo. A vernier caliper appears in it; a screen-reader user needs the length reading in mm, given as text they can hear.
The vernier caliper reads 35.5 mm
